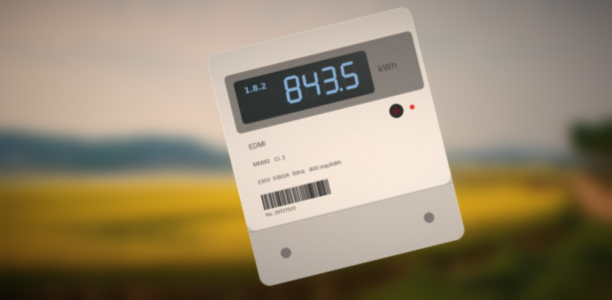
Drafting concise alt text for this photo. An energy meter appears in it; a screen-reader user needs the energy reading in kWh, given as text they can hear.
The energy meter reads 843.5 kWh
